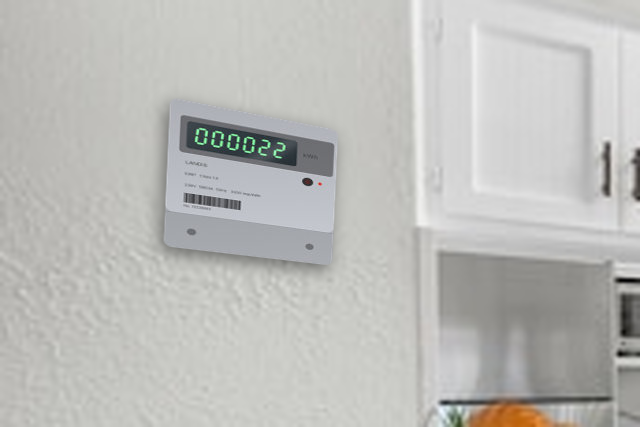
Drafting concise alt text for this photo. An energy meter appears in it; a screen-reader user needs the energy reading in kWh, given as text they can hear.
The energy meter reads 22 kWh
